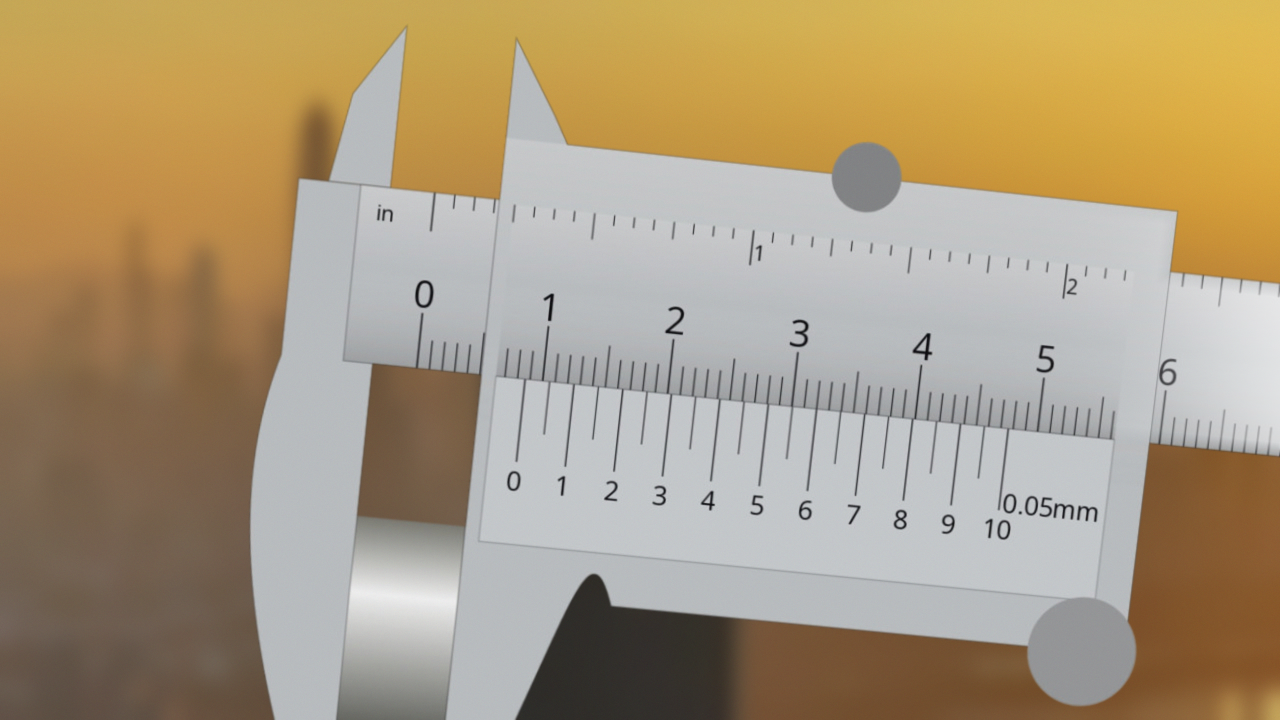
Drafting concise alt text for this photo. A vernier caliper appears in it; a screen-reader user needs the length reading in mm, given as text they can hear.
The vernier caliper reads 8.6 mm
